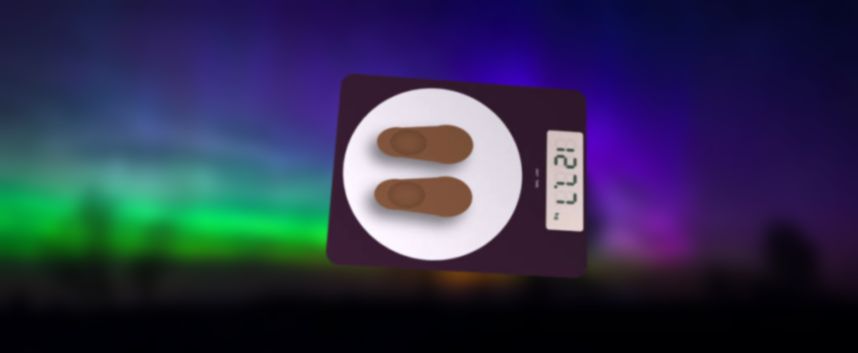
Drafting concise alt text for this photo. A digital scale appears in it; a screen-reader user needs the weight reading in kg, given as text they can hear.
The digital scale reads 127.7 kg
